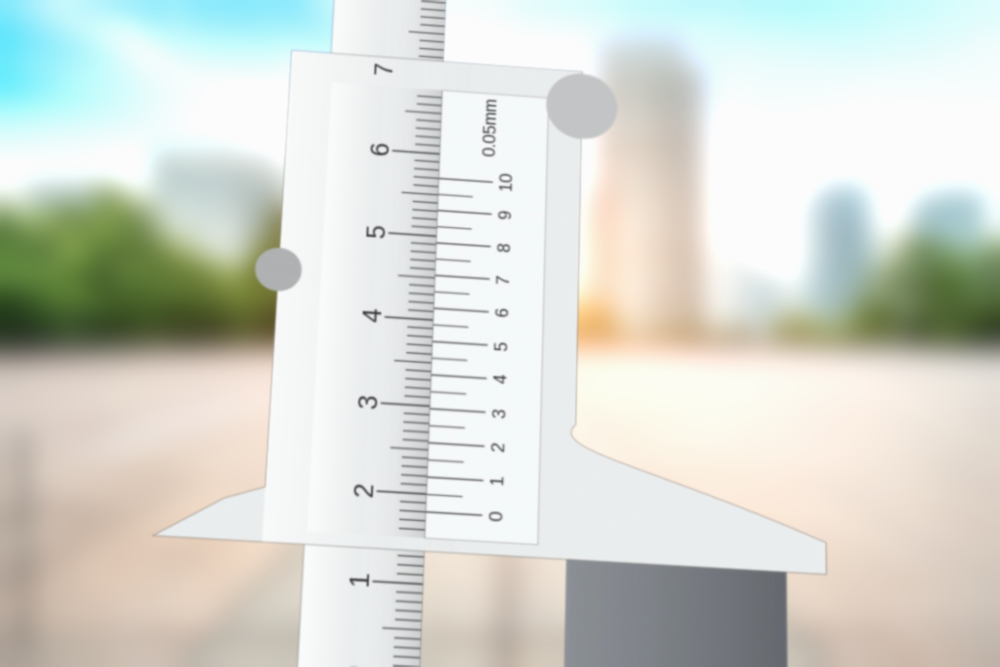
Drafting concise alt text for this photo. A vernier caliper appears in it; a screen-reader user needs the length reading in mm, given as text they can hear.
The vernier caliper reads 18.0 mm
